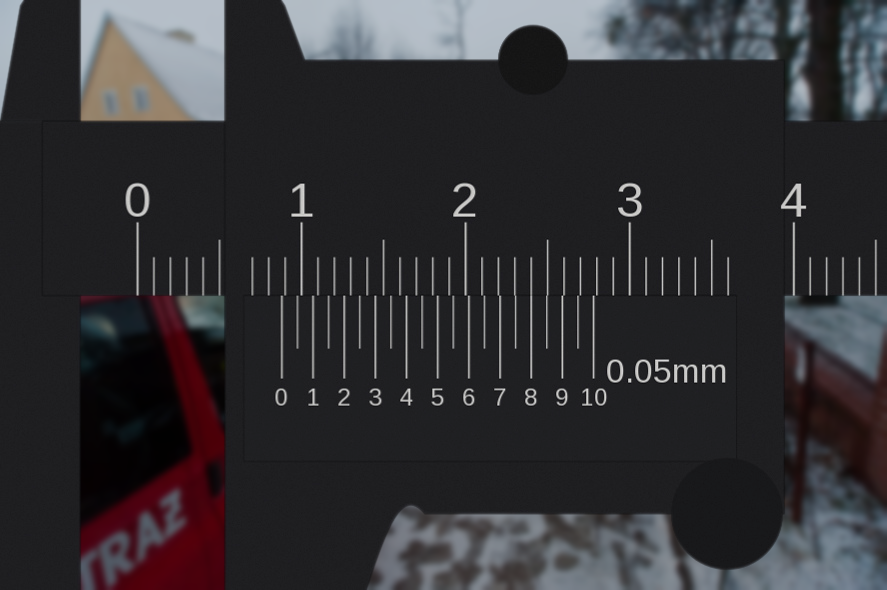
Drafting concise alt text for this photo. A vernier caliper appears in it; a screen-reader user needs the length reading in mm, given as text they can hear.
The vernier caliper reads 8.8 mm
